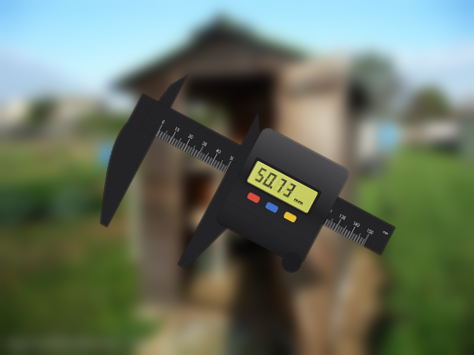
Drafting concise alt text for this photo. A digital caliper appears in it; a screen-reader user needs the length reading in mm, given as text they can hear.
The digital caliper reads 50.73 mm
